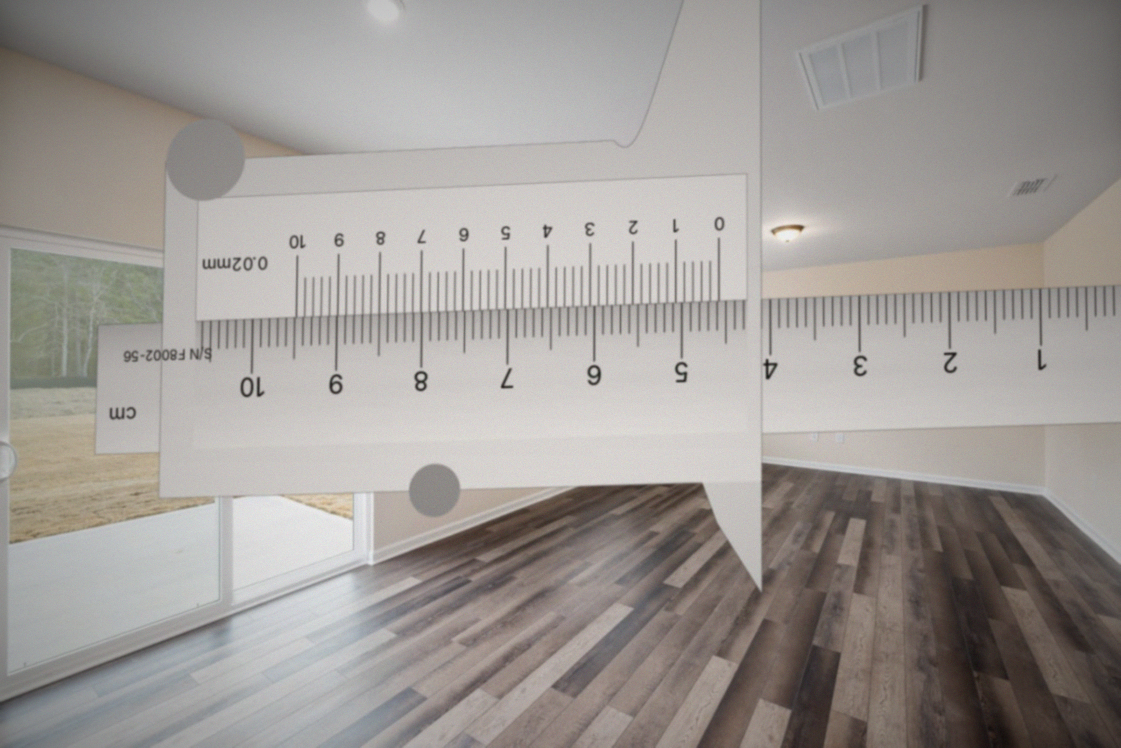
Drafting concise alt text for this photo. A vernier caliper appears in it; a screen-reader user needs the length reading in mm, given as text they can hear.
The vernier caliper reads 45.8 mm
